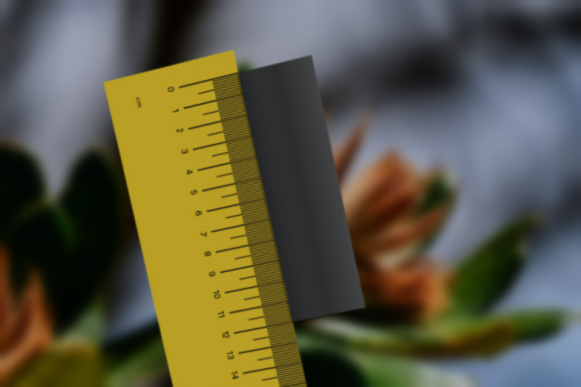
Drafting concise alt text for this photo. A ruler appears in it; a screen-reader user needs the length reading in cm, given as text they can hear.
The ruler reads 12 cm
